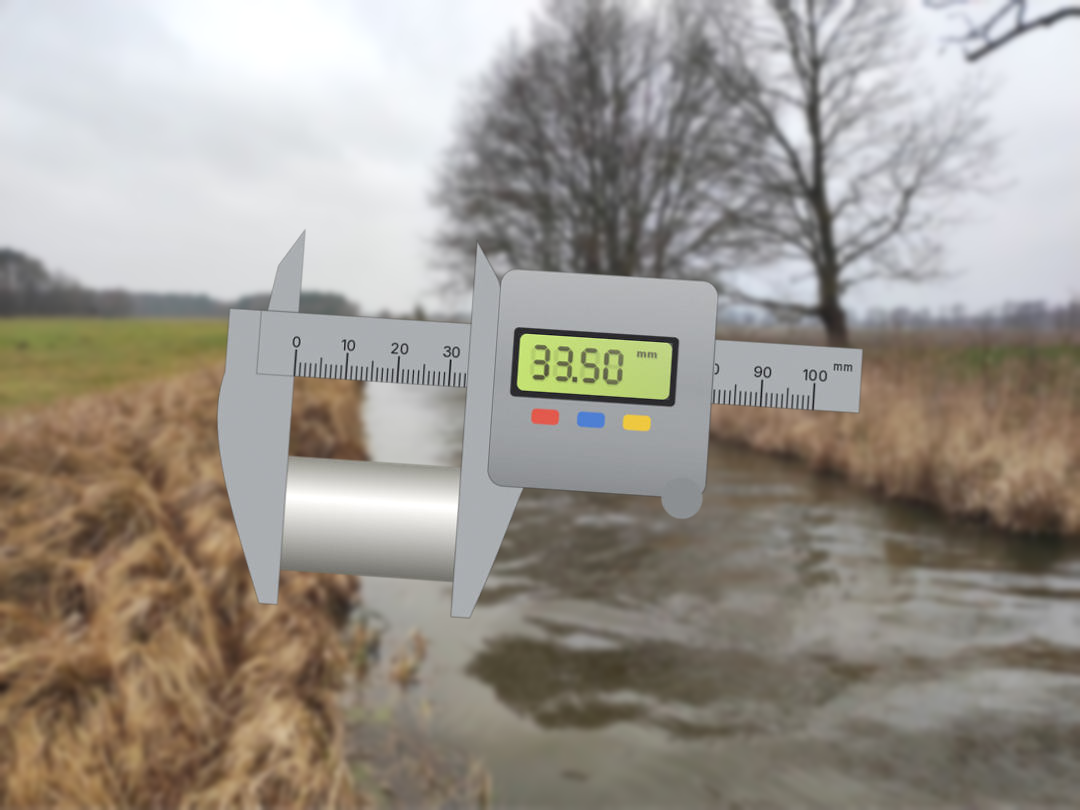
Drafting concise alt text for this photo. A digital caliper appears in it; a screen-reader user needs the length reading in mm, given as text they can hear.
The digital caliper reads 33.50 mm
